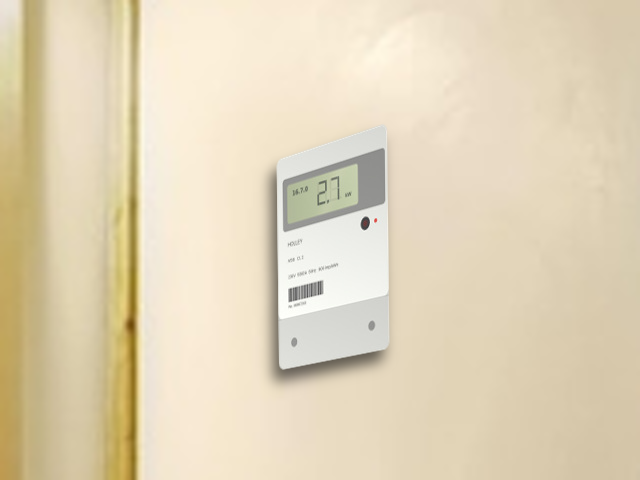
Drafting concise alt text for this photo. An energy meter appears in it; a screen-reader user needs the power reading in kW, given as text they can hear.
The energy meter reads 2.7 kW
